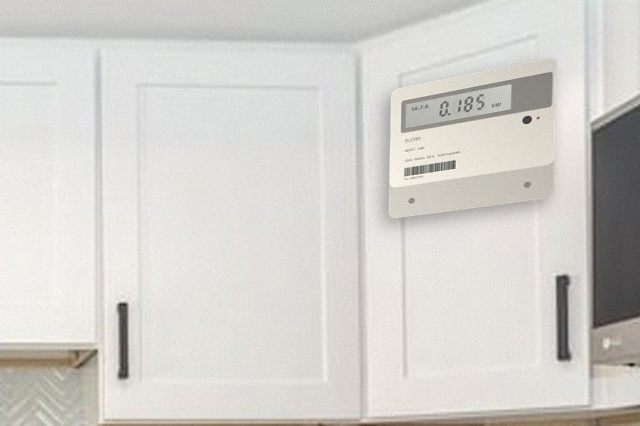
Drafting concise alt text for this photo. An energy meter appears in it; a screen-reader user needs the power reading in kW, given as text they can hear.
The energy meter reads 0.185 kW
